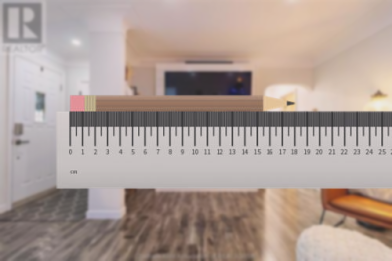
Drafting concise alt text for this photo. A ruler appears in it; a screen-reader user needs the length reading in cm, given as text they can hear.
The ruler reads 18 cm
